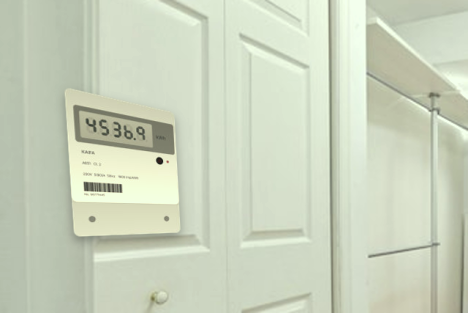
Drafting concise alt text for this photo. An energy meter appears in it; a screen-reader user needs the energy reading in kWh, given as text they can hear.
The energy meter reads 4536.9 kWh
